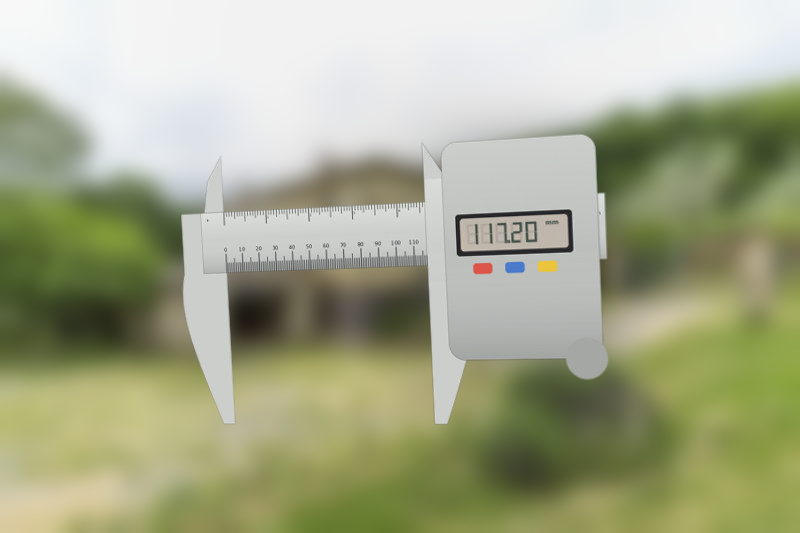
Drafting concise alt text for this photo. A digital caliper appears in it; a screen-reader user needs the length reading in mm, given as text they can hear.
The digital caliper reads 117.20 mm
